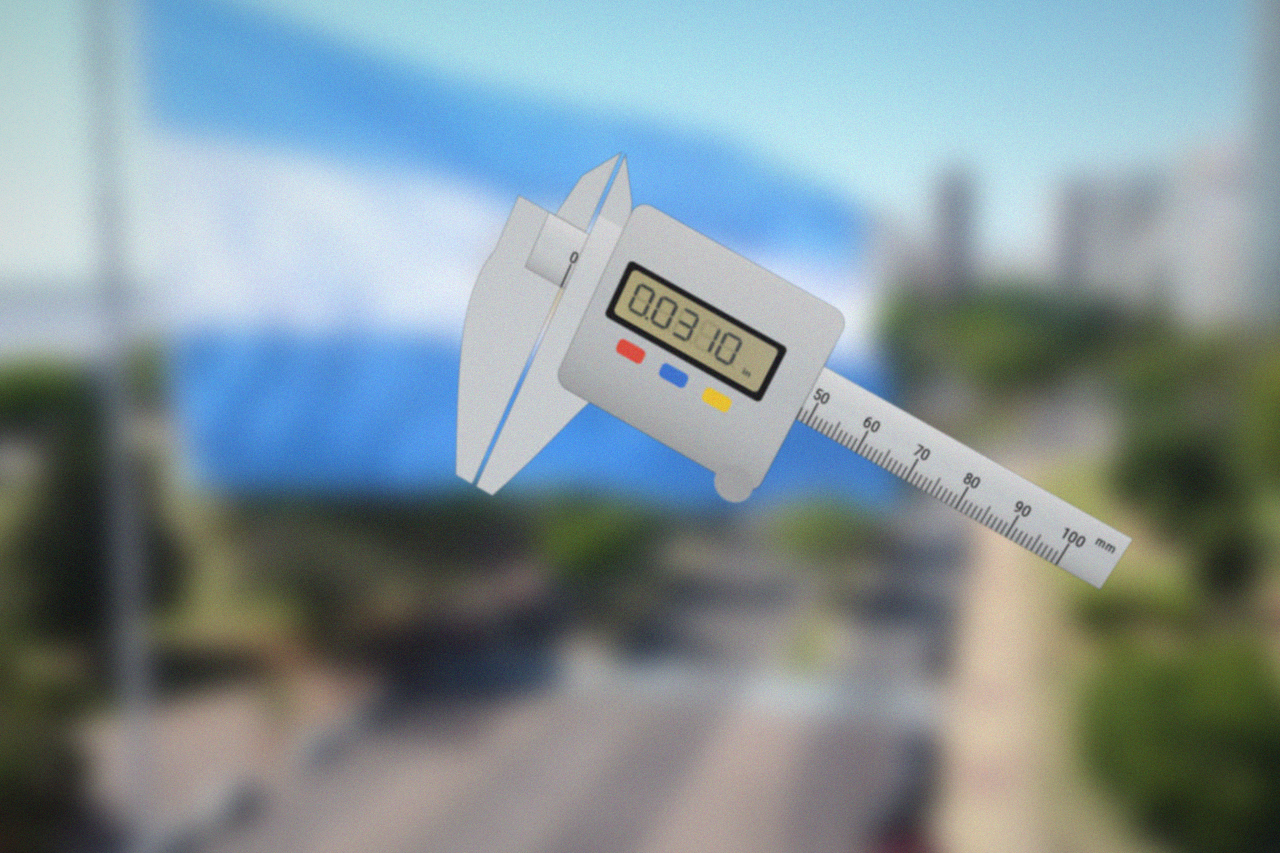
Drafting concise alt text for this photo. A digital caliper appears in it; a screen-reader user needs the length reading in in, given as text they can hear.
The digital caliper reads 0.0310 in
